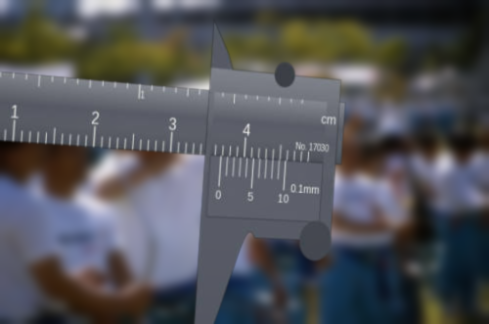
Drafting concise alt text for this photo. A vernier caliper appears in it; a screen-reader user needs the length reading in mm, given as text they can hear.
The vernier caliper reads 36.8 mm
